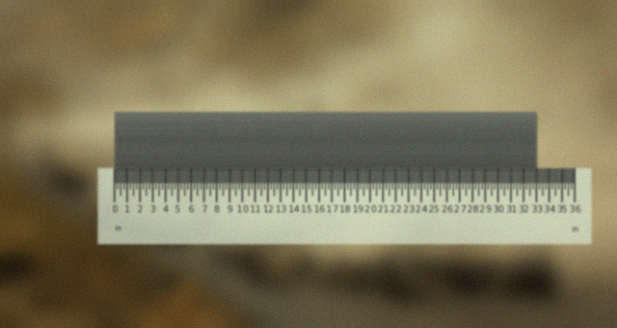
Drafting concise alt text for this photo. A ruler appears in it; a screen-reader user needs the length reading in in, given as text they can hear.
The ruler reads 33 in
